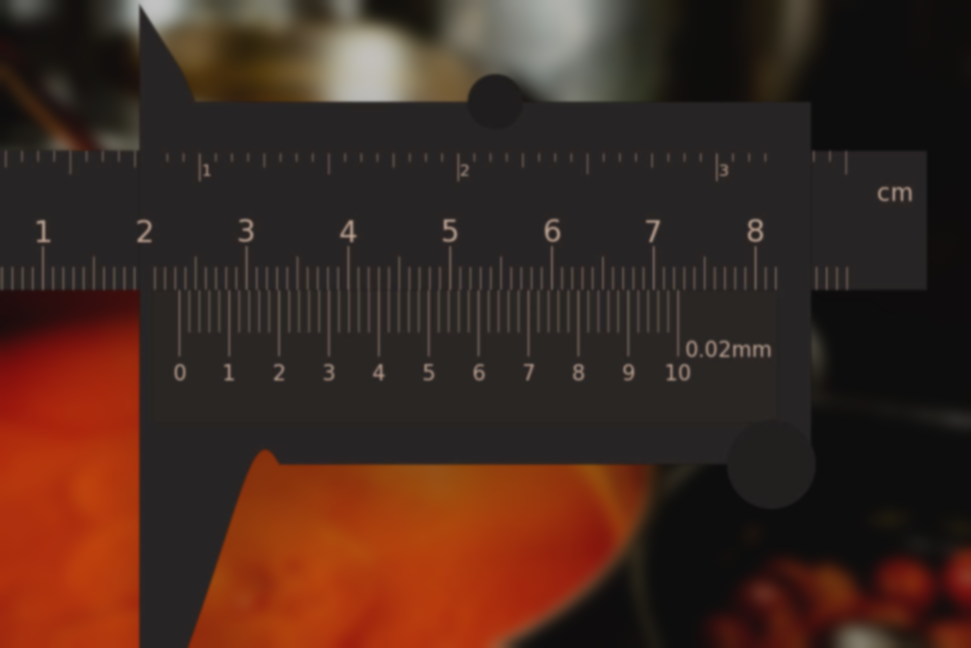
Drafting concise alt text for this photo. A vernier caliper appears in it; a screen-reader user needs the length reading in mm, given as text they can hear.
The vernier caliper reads 23.4 mm
